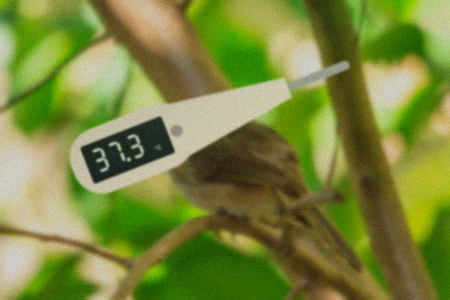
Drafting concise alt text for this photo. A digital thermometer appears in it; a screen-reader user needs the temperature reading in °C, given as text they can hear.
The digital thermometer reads 37.3 °C
